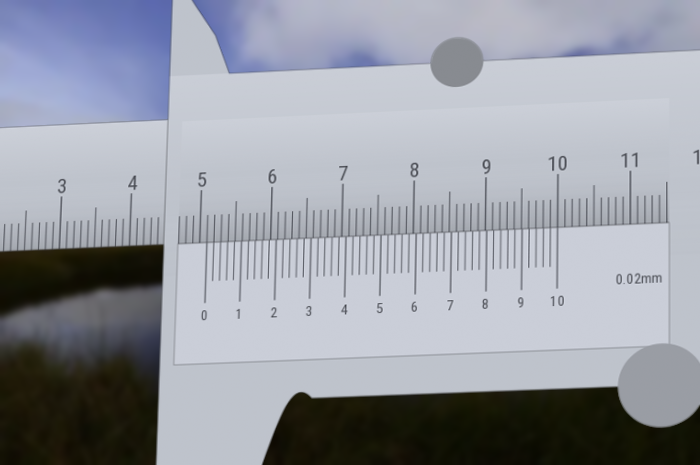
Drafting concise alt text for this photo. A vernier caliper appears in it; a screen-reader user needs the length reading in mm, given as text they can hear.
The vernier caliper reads 51.0 mm
